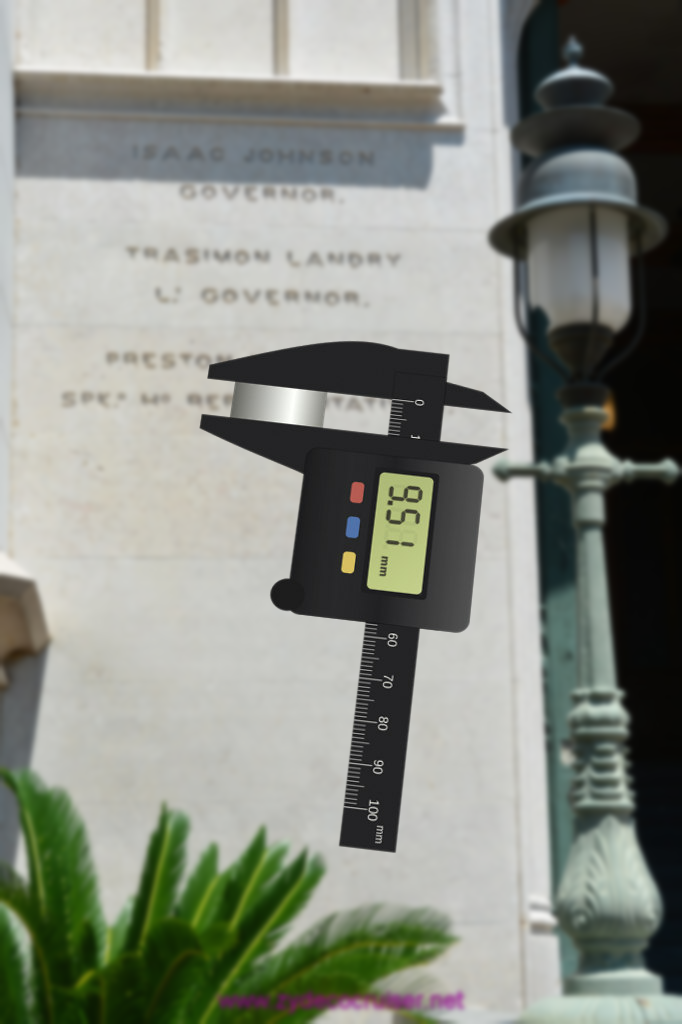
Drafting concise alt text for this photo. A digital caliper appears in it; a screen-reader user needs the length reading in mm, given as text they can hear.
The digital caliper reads 9.51 mm
